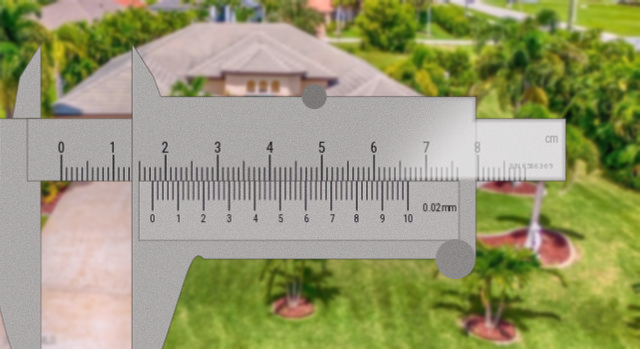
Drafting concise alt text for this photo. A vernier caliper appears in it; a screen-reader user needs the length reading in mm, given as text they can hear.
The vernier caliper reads 17.5 mm
